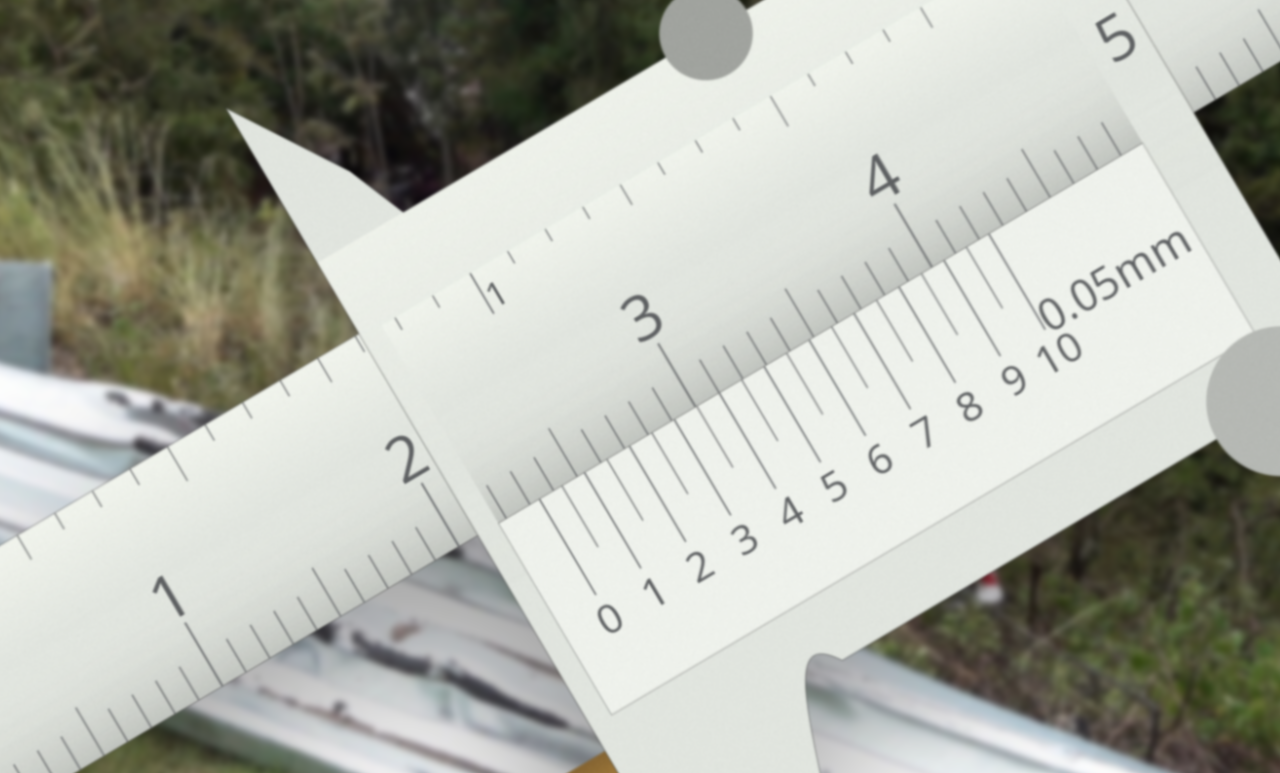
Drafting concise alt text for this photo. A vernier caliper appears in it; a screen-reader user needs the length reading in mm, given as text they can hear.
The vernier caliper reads 23.4 mm
